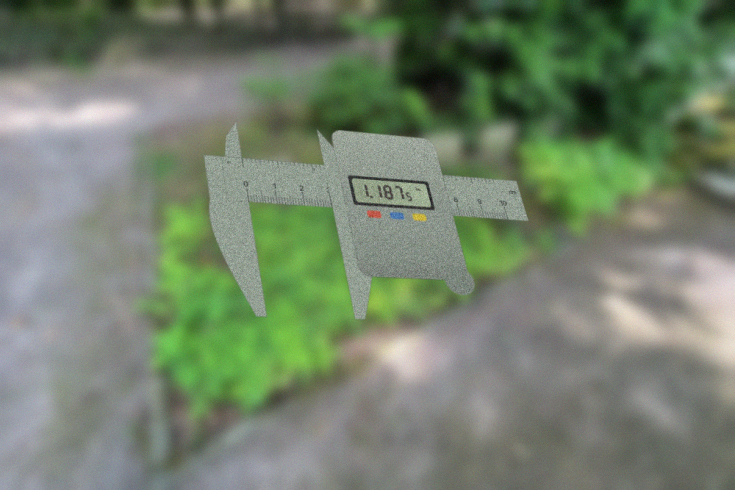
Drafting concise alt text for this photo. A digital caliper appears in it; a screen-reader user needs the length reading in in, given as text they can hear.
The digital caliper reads 1.1875 in
